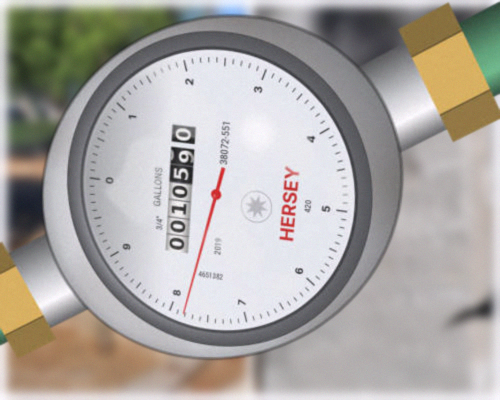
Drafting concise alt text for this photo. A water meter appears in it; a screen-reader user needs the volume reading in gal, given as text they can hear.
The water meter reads 10587.8 gal
